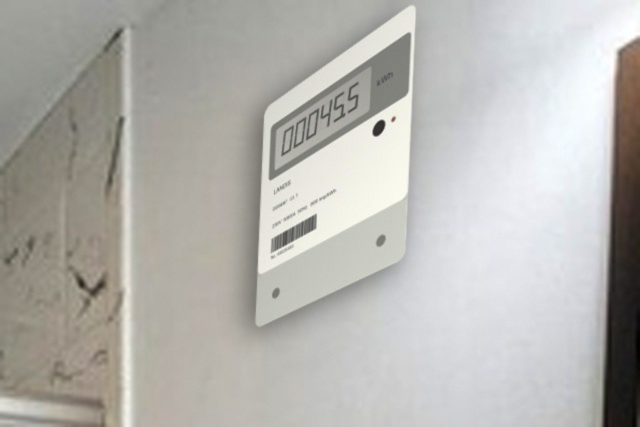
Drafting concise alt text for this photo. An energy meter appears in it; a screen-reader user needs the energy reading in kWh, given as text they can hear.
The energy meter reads 45.5 kWh
